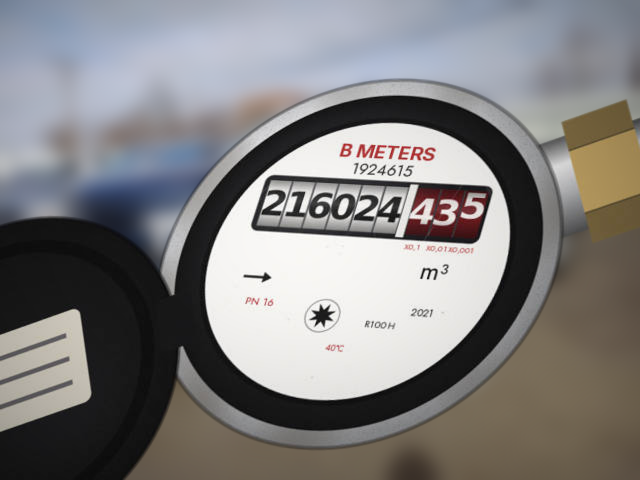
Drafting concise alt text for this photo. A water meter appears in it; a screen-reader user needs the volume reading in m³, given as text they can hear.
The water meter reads 216024.435 m³
